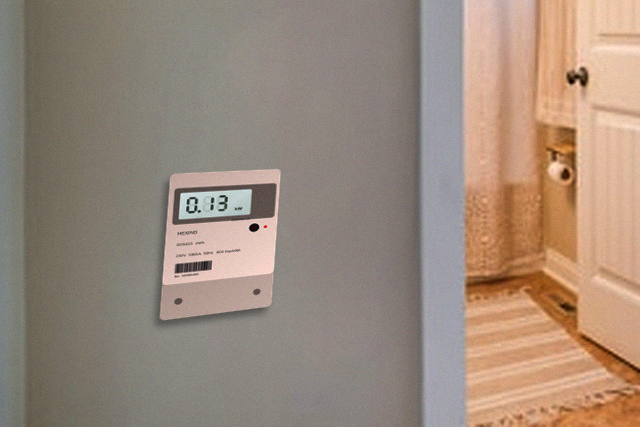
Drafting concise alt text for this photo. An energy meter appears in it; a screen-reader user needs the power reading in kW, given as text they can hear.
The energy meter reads 0.13 kW
